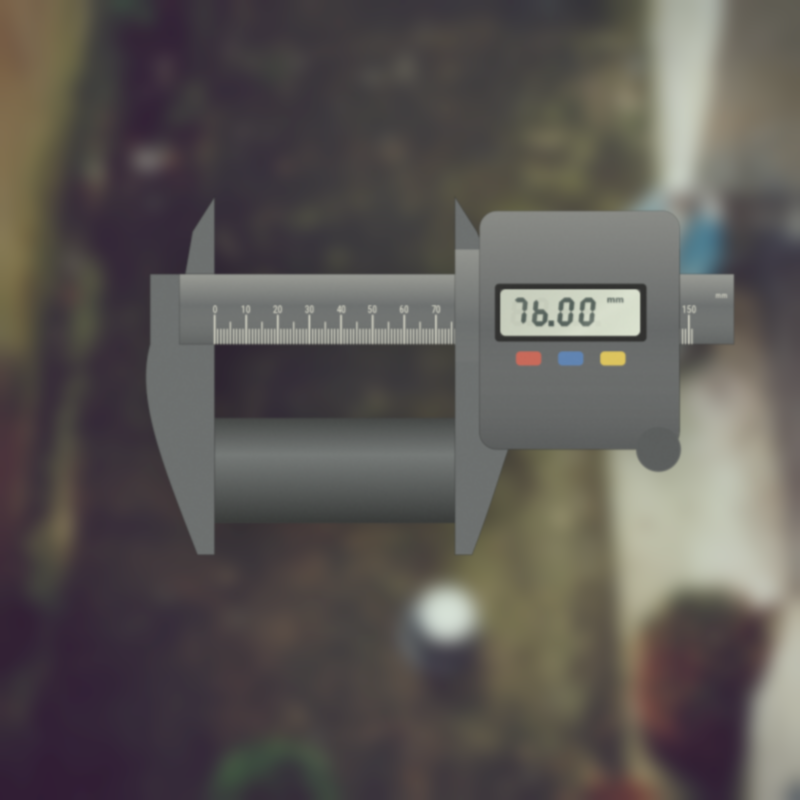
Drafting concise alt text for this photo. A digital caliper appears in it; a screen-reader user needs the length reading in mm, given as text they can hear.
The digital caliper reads 76.00 mm
